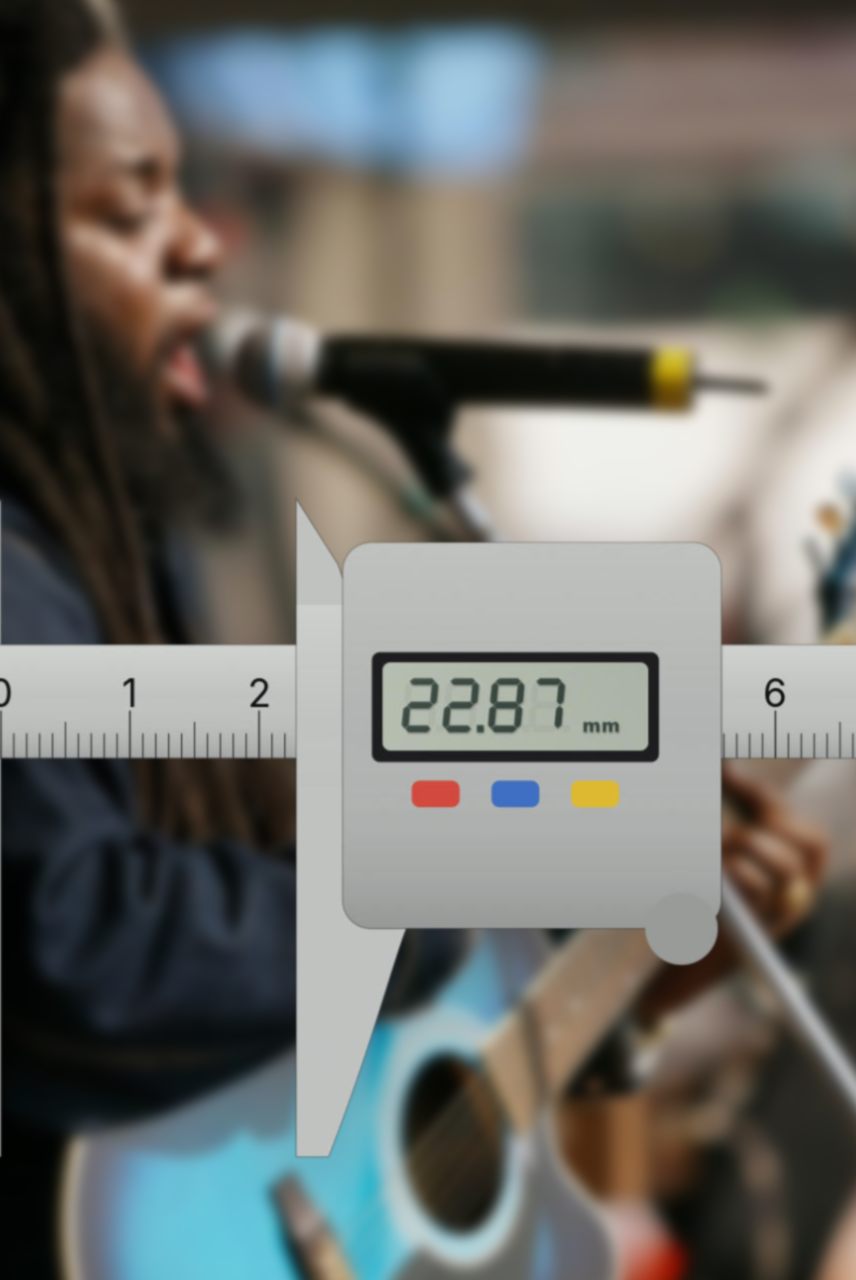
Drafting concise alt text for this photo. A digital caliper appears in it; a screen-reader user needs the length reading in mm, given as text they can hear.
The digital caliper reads 22.87 mm
